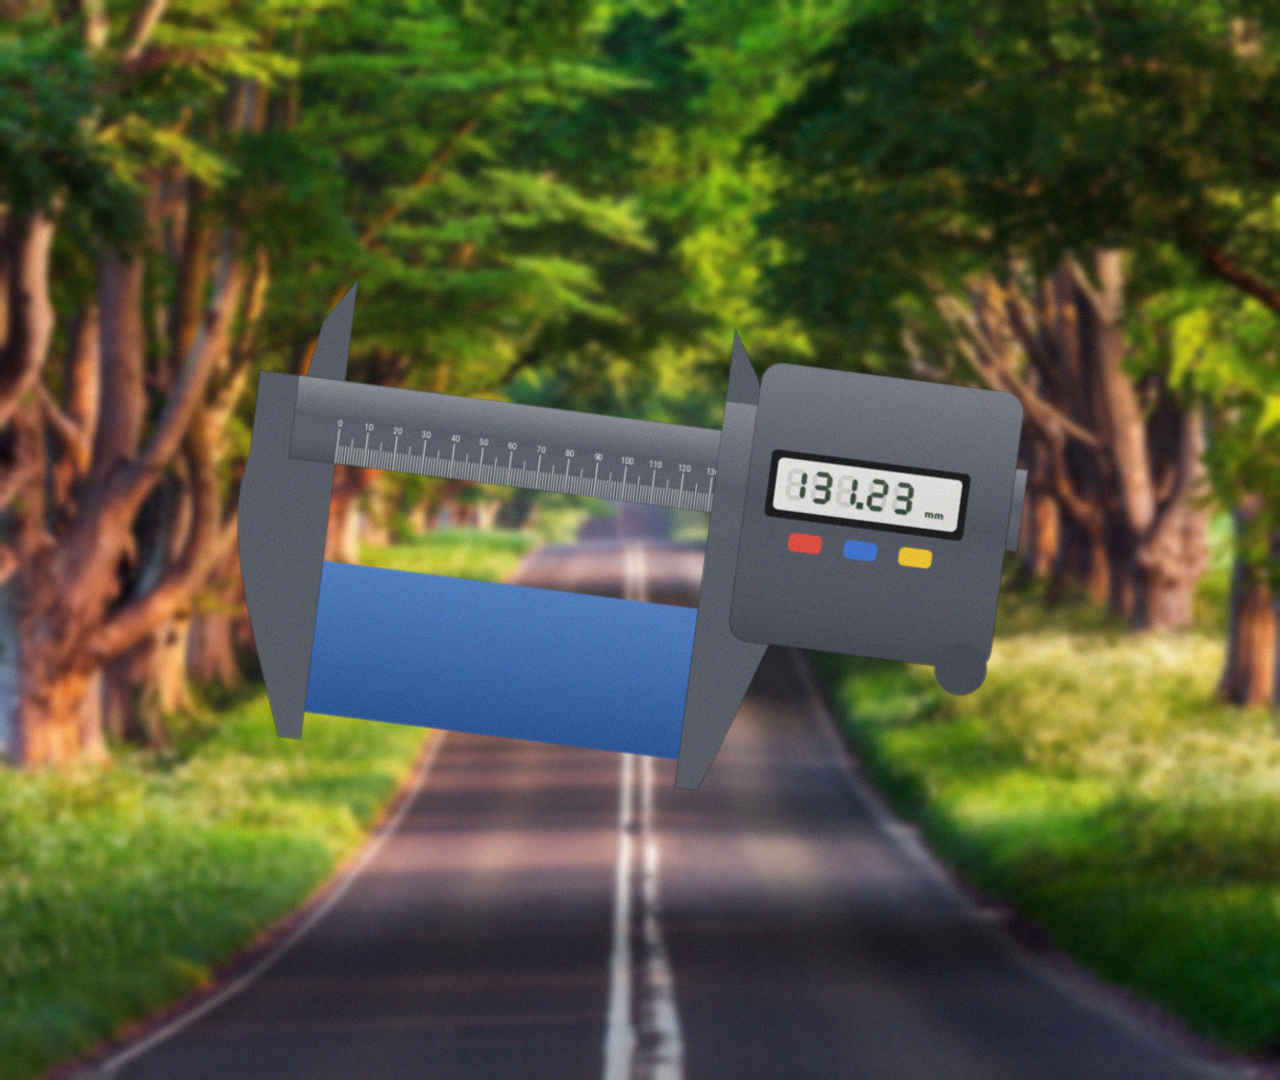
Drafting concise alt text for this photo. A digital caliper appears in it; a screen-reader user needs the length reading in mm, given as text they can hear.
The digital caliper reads 131.23 mm
